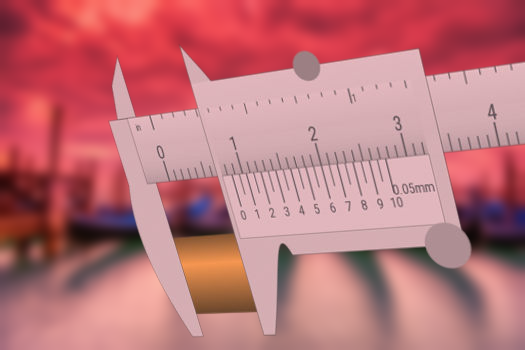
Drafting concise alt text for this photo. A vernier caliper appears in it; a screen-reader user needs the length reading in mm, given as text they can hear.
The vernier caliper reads 8.6 mm
